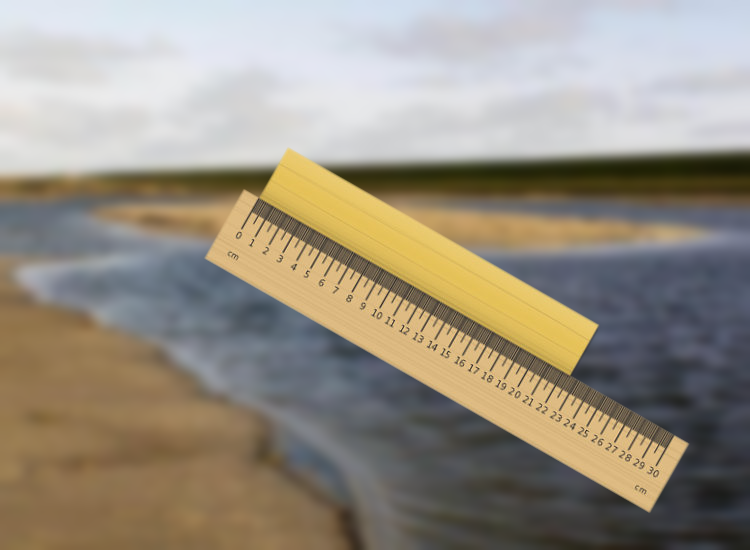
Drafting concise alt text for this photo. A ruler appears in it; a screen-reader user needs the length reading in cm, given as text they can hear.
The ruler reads 22.5 cm
